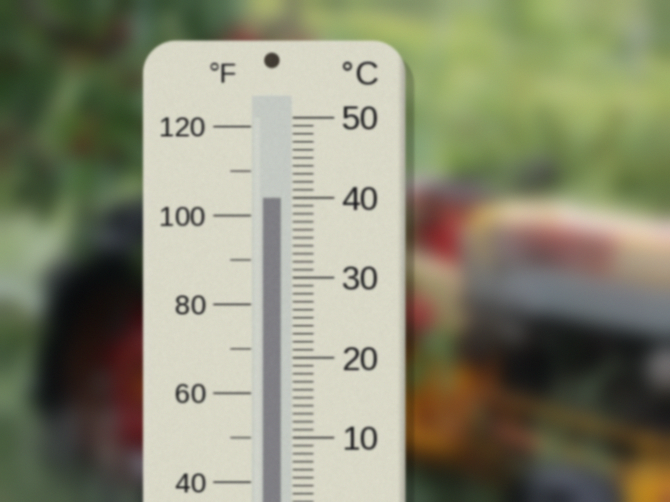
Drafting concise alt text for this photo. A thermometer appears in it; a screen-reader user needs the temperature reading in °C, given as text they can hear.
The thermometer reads 40 °C
